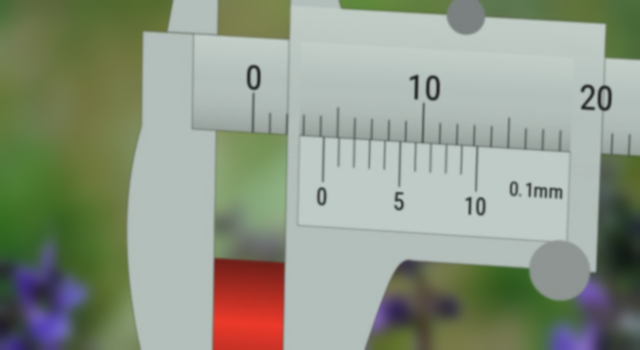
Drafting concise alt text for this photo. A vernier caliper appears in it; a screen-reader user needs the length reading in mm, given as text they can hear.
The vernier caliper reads 4.2 mm
